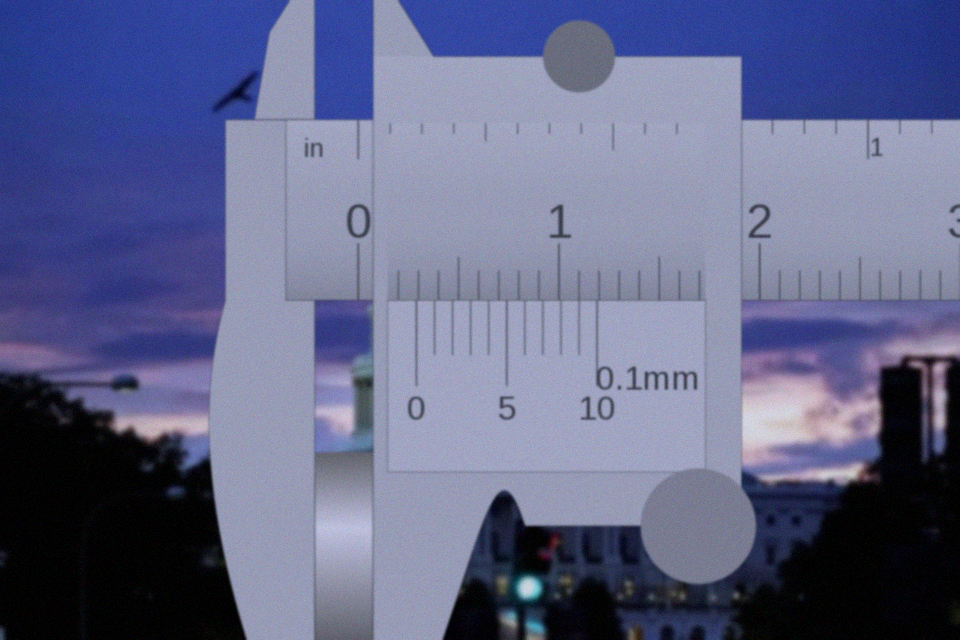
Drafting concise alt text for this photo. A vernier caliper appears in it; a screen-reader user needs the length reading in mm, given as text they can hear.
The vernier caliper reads 2.9 mm
